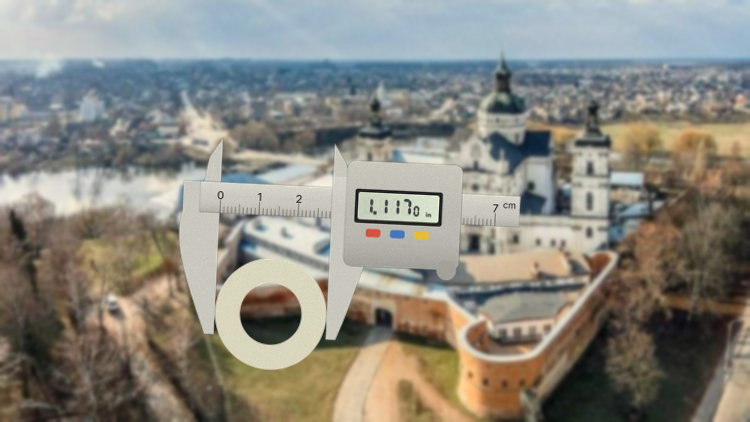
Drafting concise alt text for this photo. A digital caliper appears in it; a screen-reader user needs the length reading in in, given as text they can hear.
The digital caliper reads 1.1170 in
